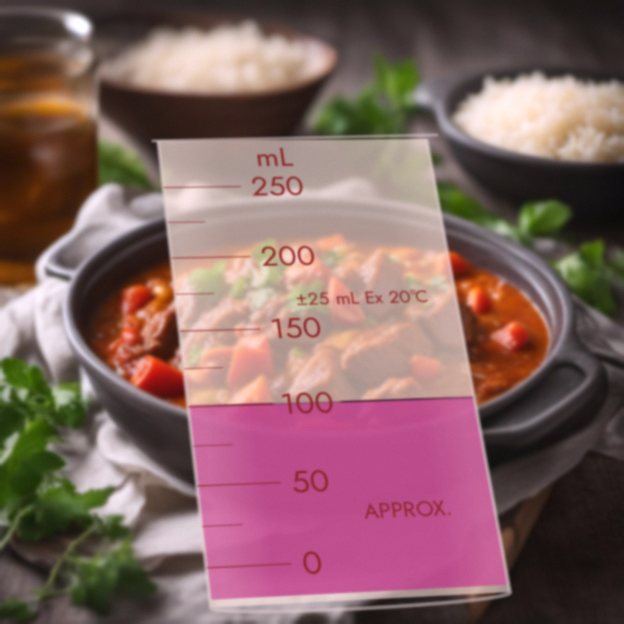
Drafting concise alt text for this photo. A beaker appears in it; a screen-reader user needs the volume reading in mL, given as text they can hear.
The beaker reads 100 mL
